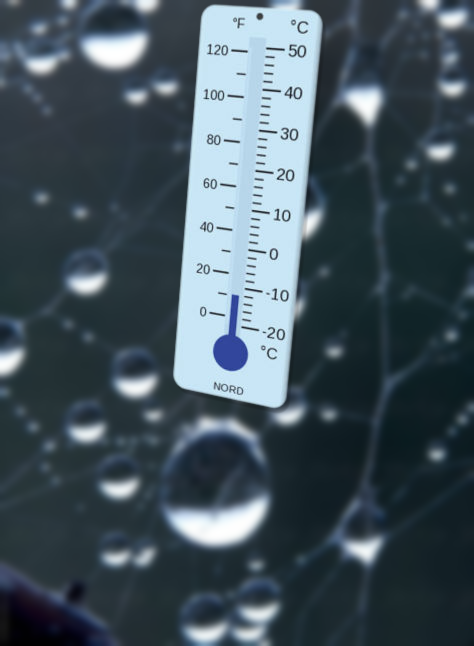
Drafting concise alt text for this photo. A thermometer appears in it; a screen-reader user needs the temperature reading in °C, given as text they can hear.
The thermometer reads -12 °C
